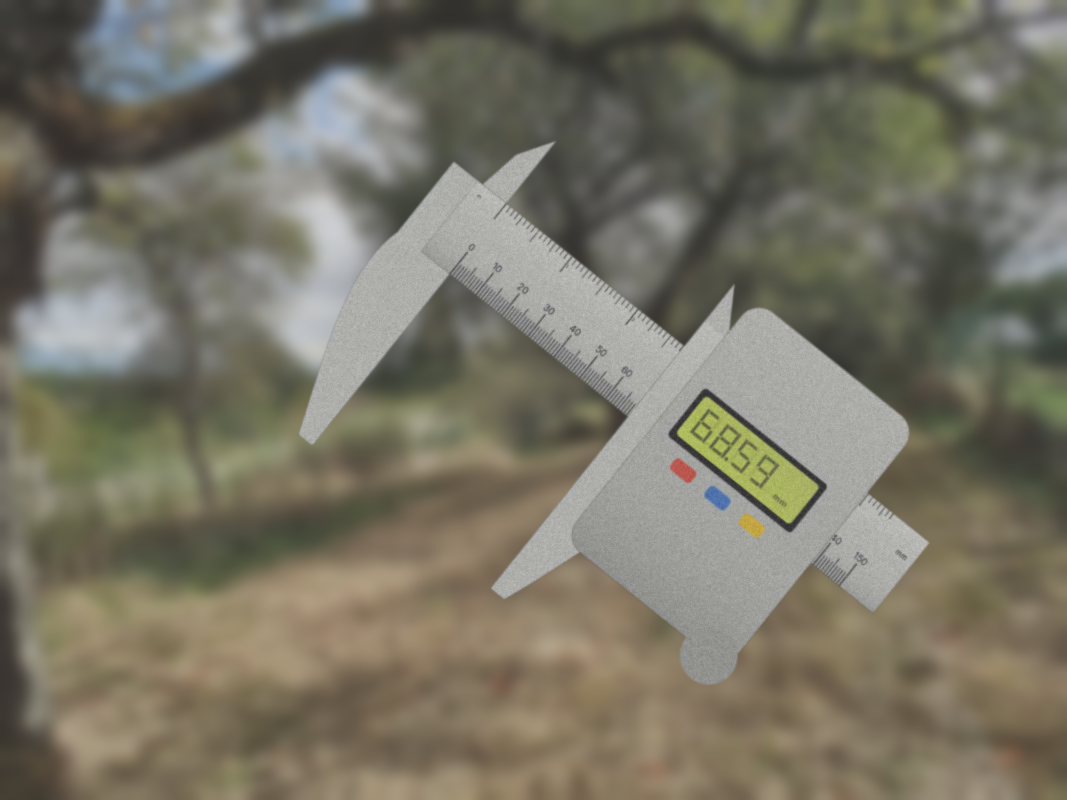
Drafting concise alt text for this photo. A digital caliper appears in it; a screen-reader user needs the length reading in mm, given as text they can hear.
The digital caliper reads 68.59 mm
